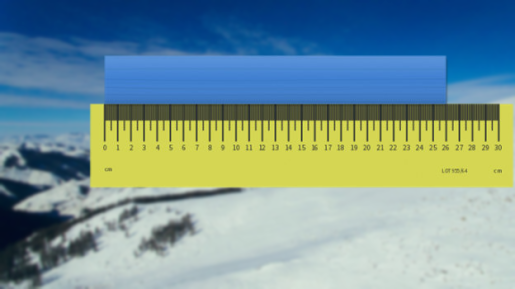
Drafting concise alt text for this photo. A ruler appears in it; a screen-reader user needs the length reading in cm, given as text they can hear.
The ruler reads 26 cm
